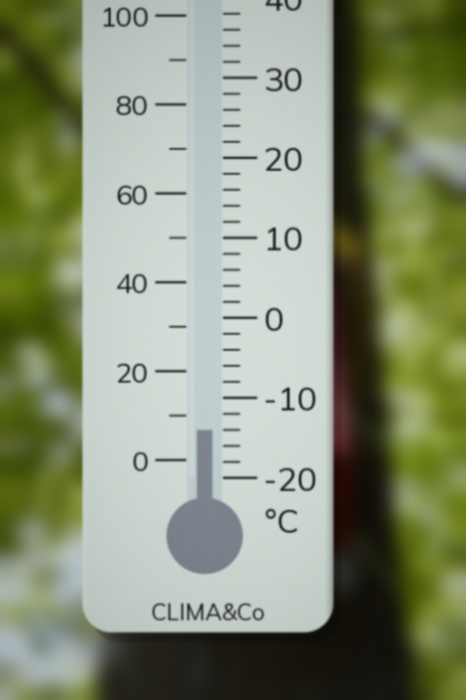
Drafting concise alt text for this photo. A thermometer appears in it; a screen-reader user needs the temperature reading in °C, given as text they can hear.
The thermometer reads -14 °C
